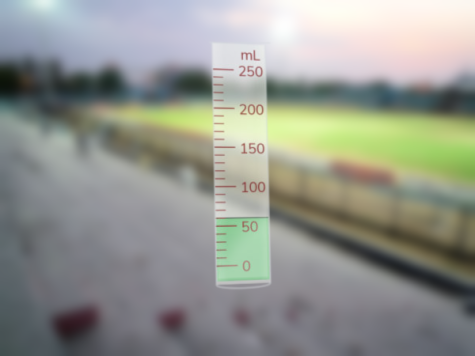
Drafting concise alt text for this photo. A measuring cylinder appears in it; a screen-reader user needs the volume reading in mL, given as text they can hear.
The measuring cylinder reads 60 mL
